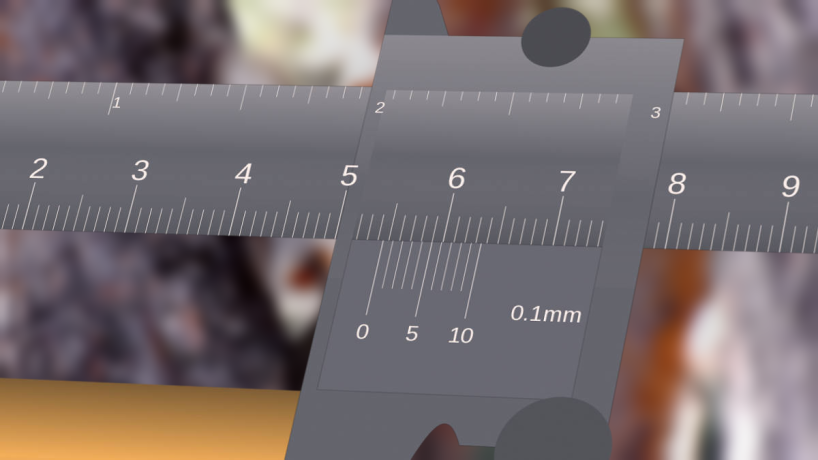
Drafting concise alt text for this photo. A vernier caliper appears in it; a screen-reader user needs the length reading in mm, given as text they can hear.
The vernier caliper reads 54.5 mm
